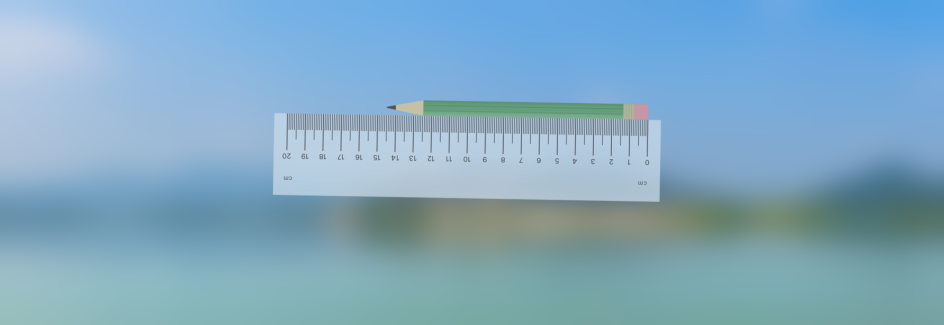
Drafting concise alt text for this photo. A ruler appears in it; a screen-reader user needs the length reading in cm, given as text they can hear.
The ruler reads 14.5 cm
